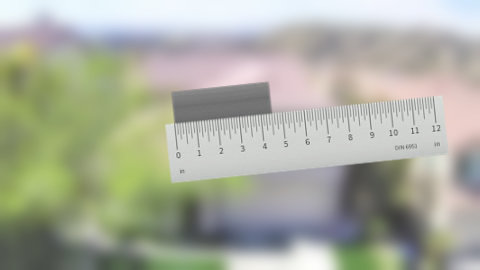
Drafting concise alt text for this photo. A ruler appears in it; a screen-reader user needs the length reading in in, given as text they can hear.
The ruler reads 4.5 in
